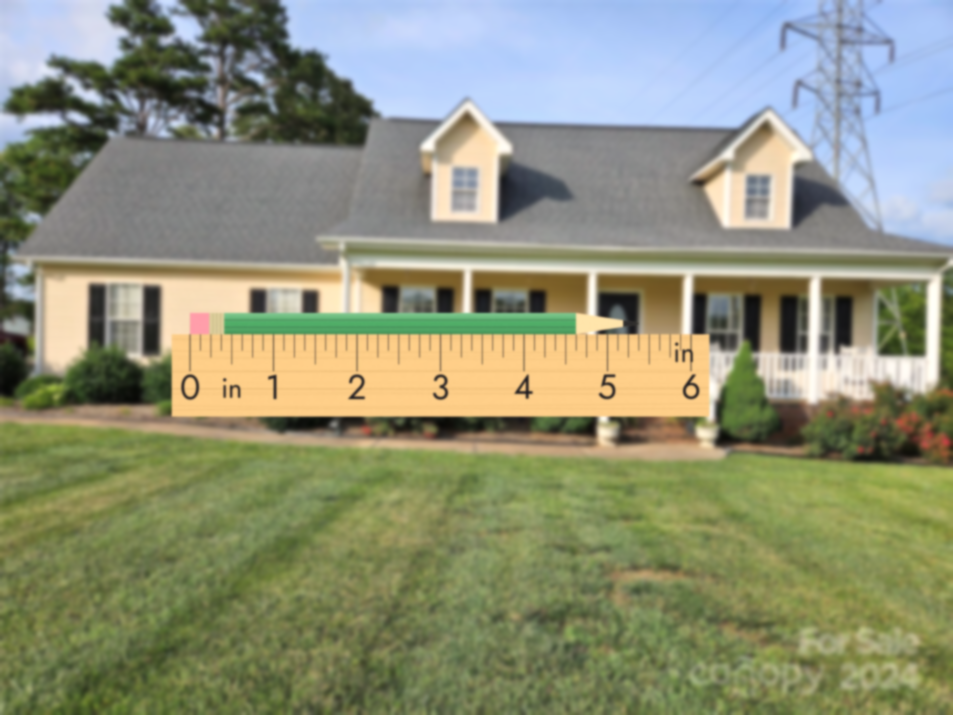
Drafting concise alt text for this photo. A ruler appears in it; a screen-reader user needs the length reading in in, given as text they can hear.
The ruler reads 5.375 in
